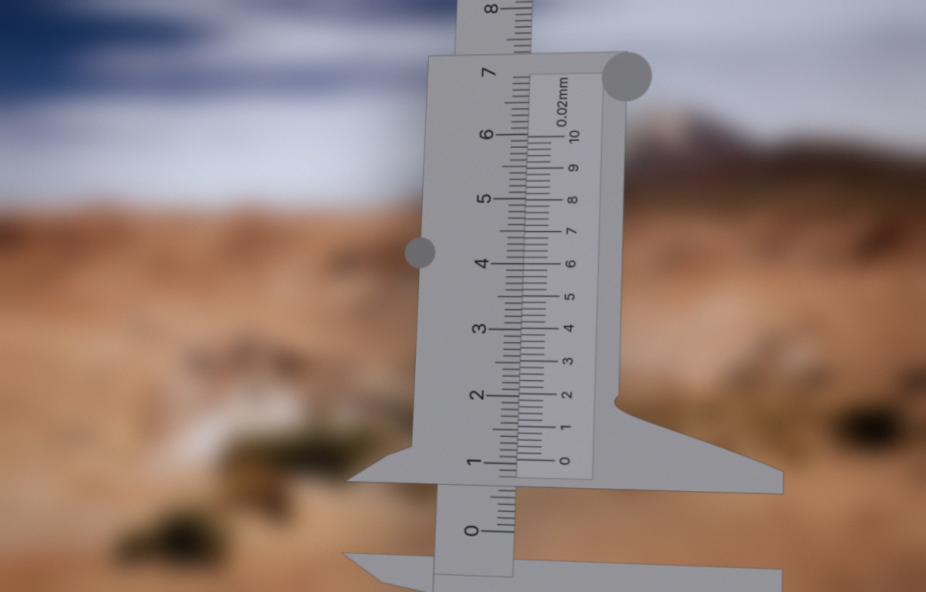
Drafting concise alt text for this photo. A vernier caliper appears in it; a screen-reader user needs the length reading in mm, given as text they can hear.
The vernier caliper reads 10.6 mm
